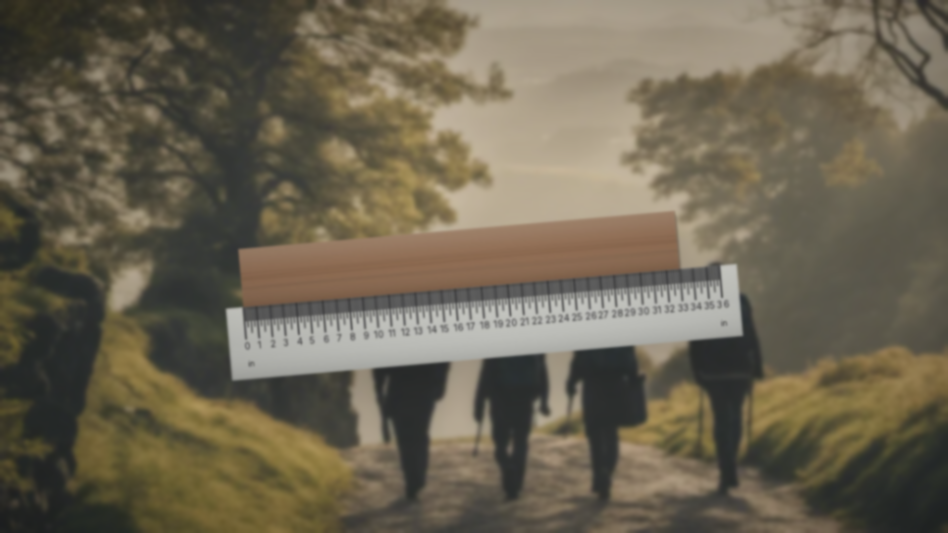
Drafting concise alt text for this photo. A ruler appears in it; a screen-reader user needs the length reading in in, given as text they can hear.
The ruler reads 33 in
